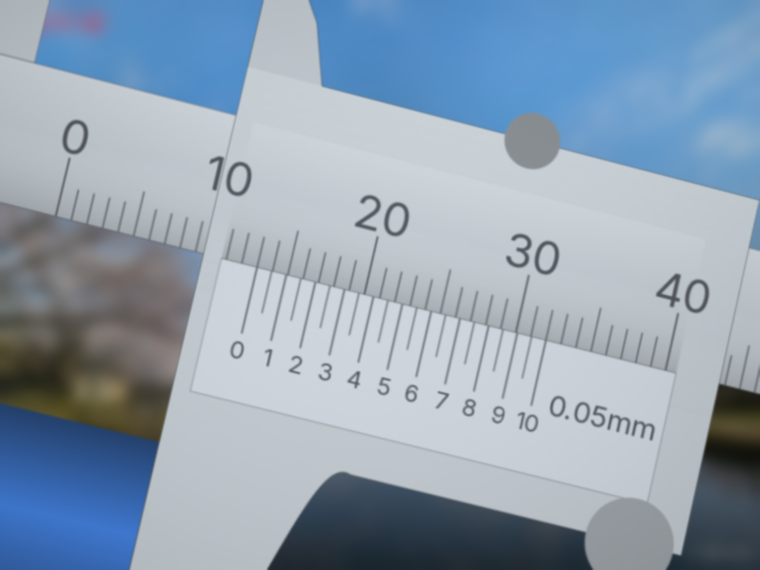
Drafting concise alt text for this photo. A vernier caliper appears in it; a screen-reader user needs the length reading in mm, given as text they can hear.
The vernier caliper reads 13.0 mm
